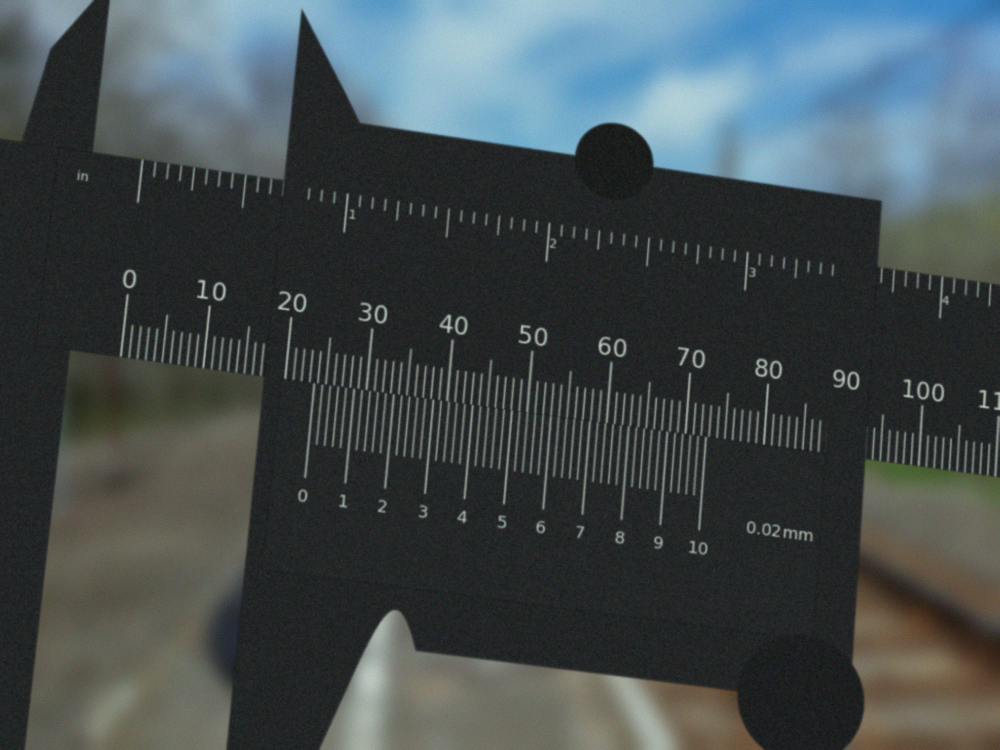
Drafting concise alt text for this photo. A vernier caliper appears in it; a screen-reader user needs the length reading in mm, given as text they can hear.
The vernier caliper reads 23.6 mm
